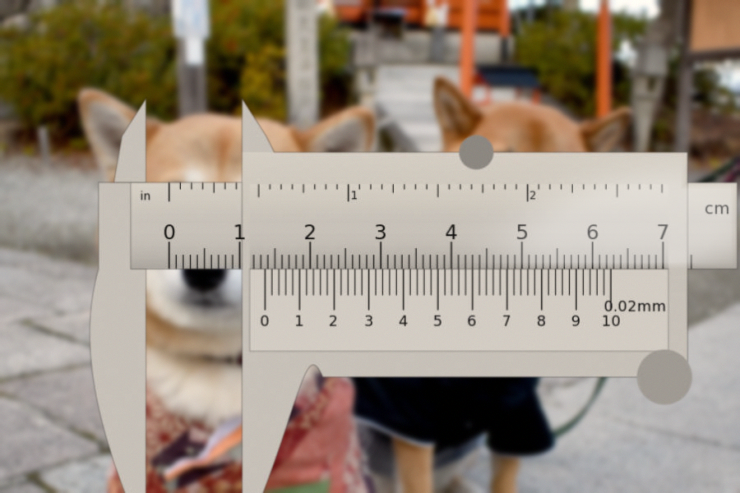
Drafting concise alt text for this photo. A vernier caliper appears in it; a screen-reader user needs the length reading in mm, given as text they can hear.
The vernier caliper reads 13.6 mm
